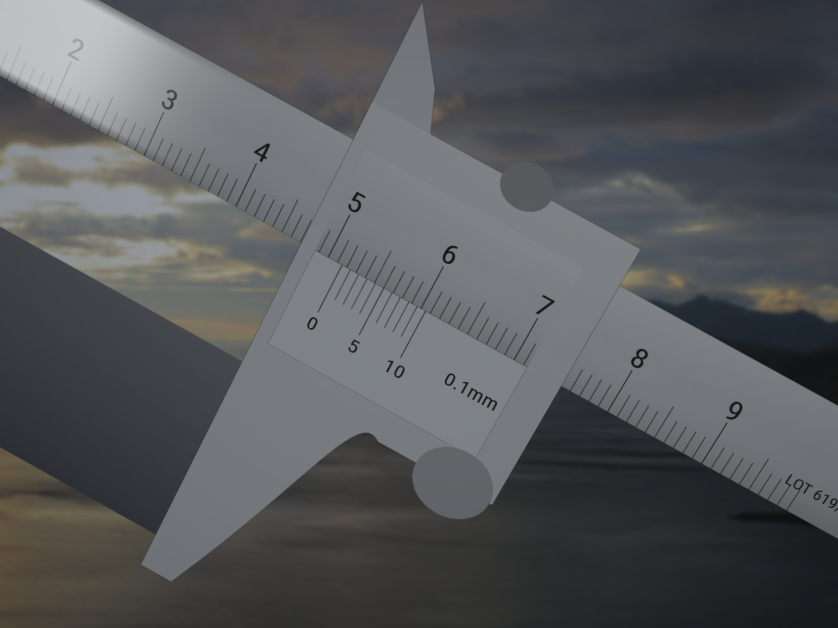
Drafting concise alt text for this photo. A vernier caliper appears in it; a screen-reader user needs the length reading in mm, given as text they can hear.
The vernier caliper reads 51.5 mm
